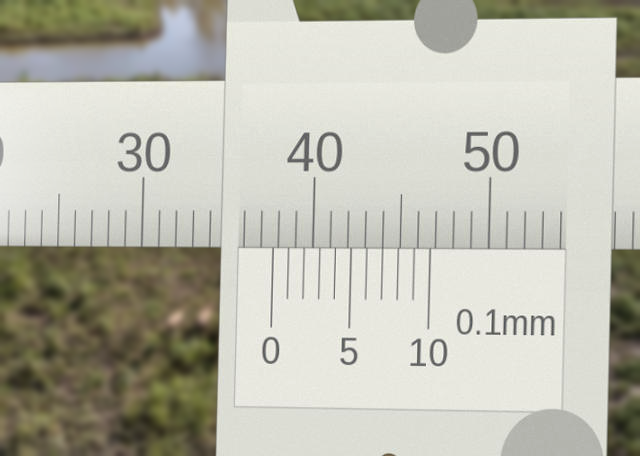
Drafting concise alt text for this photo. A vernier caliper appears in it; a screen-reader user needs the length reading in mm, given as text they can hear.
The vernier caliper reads 37.7 mm
